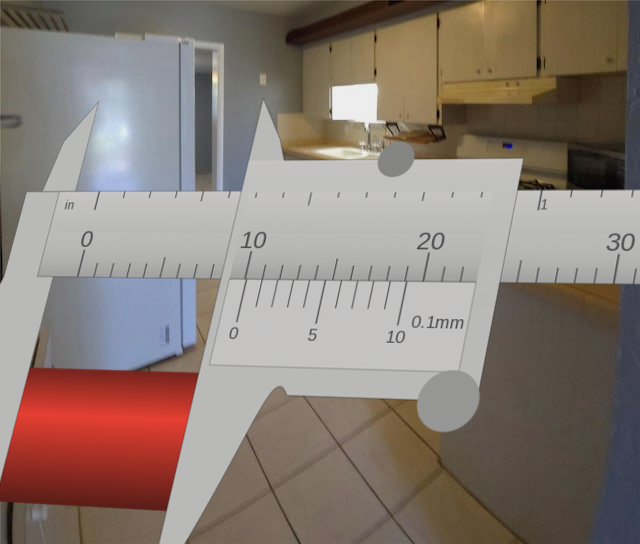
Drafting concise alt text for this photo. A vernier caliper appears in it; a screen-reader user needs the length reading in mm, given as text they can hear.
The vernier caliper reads 10.1 mm
